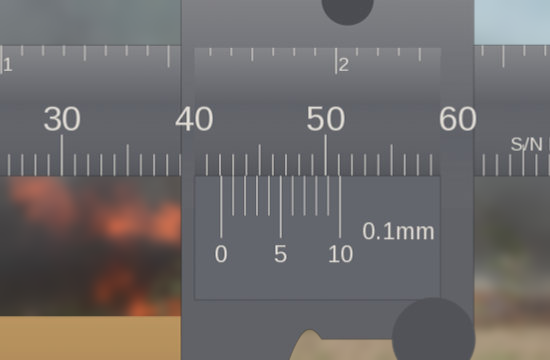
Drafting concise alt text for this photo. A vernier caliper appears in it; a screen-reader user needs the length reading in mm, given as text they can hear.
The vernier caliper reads 42.1 mm
